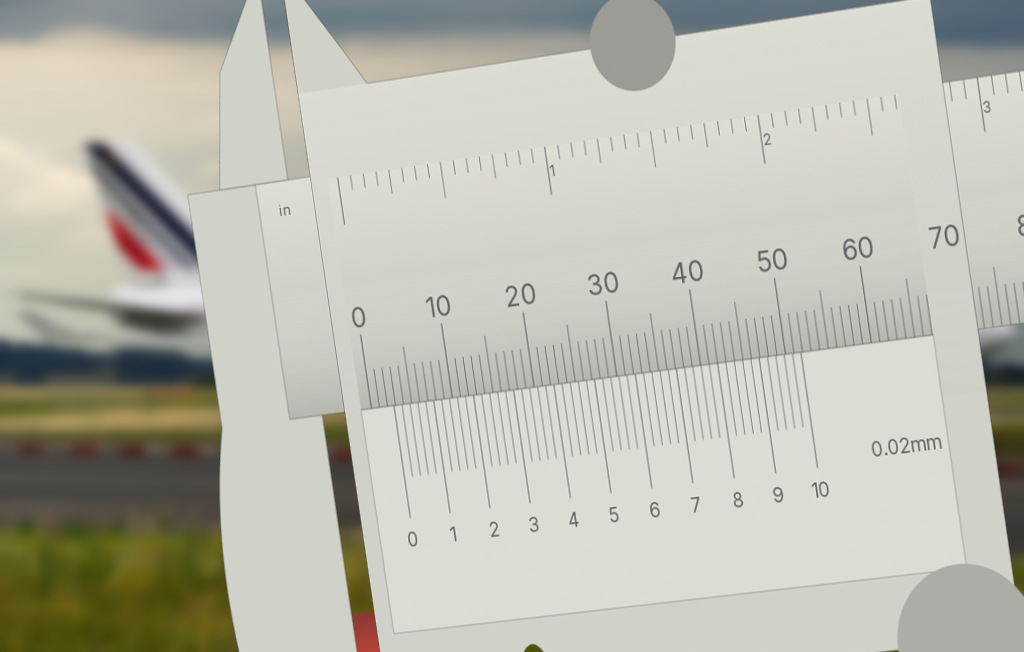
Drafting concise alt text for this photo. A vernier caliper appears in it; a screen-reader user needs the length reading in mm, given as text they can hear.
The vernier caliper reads 2.8 mm
